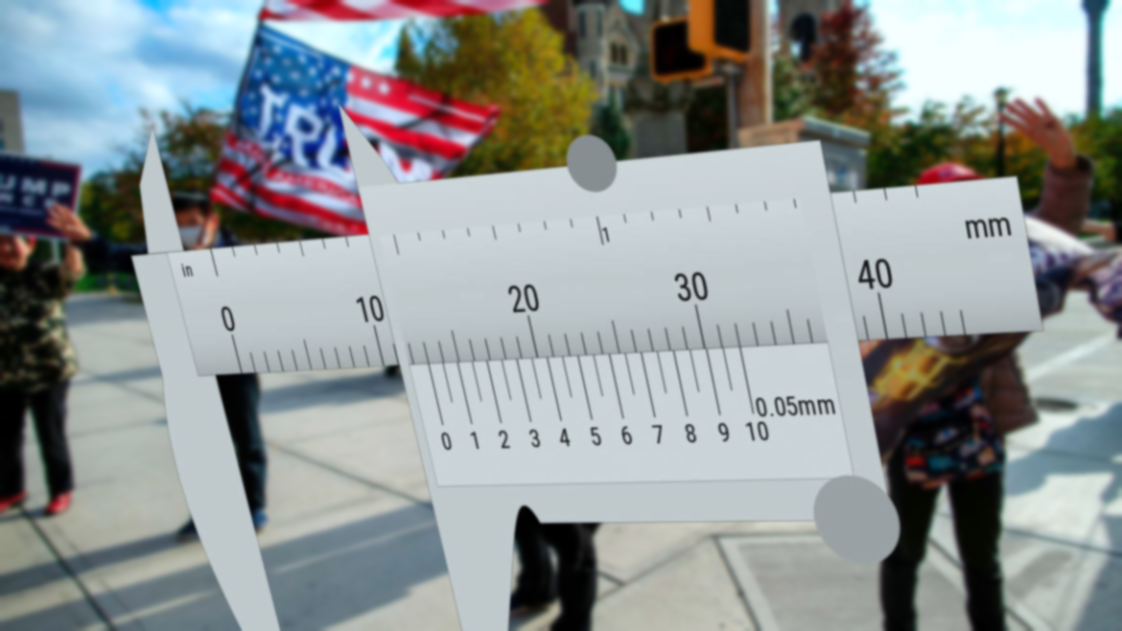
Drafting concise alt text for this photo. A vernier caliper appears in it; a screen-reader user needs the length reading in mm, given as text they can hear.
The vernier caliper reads 13.0 mm
